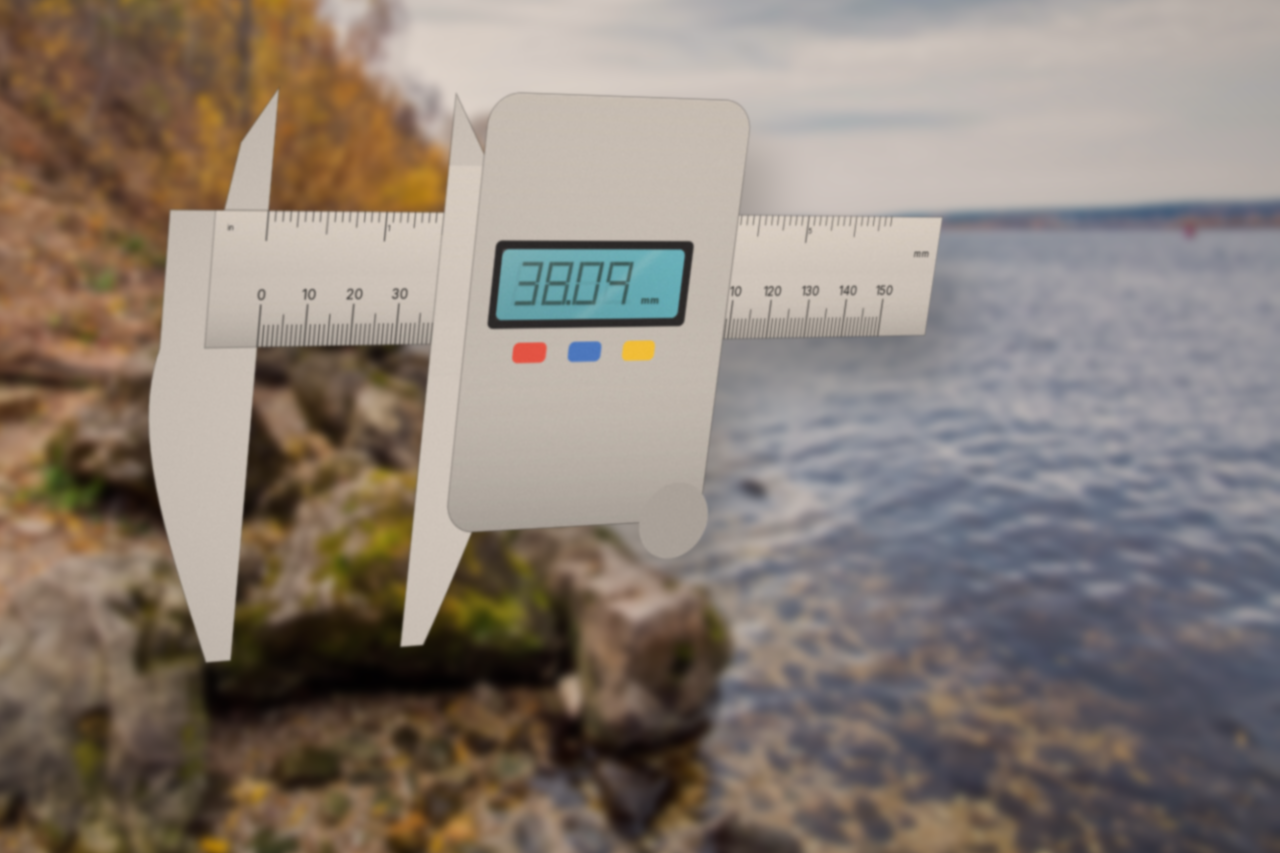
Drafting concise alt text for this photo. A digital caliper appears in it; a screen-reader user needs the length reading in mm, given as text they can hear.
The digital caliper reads 38.09 mm
